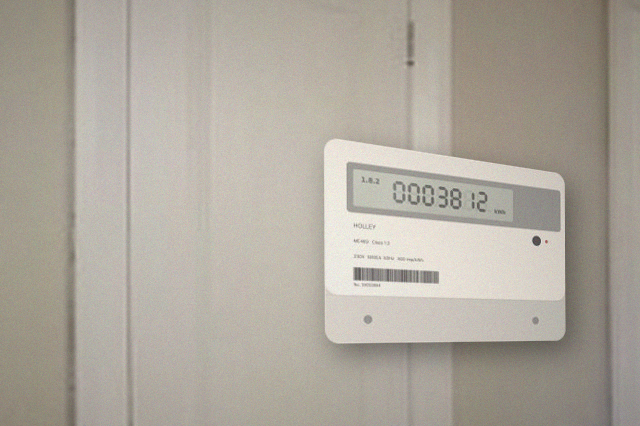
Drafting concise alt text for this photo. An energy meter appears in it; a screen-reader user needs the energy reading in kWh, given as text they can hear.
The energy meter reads 3812 kWh
